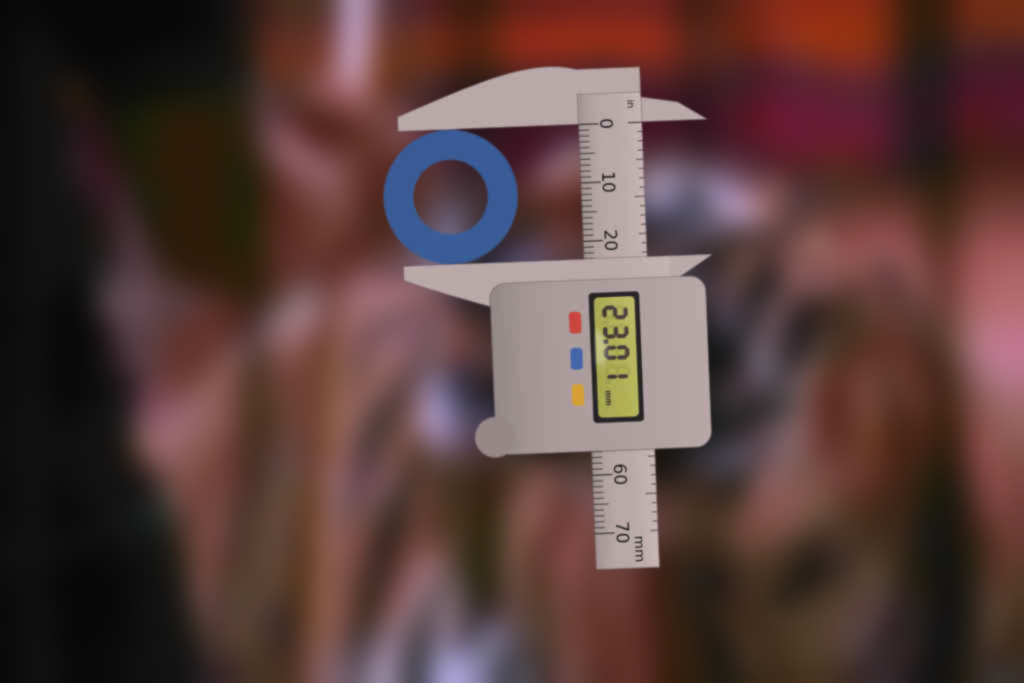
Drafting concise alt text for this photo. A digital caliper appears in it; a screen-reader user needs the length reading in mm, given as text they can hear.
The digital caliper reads 23.01 mm
